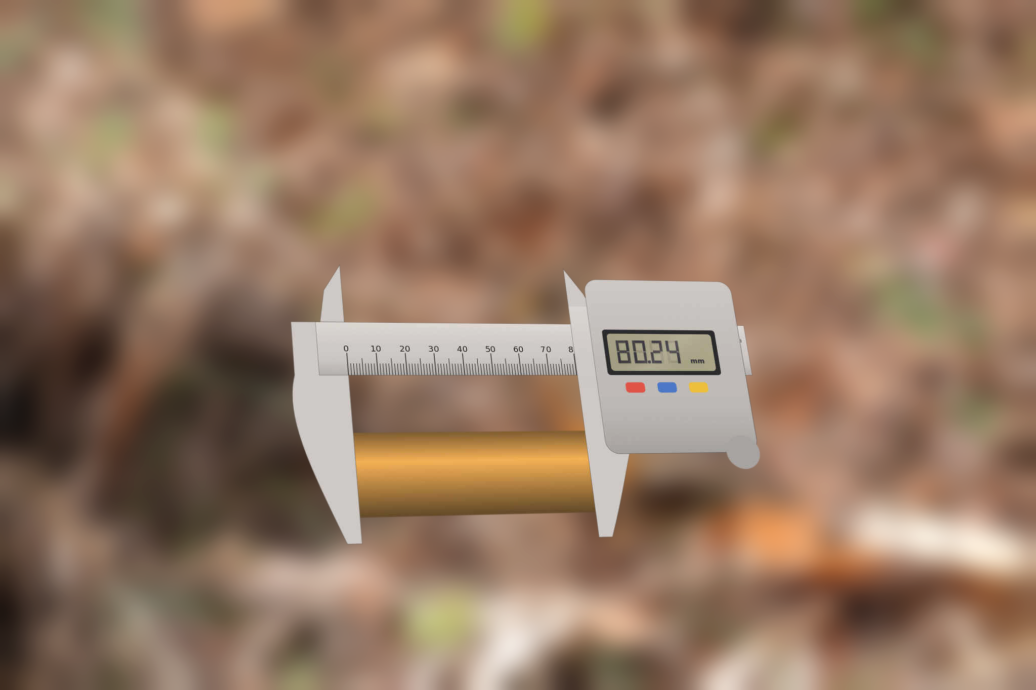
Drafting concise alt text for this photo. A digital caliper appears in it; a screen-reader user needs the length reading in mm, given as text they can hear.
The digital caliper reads 80.24 mm
